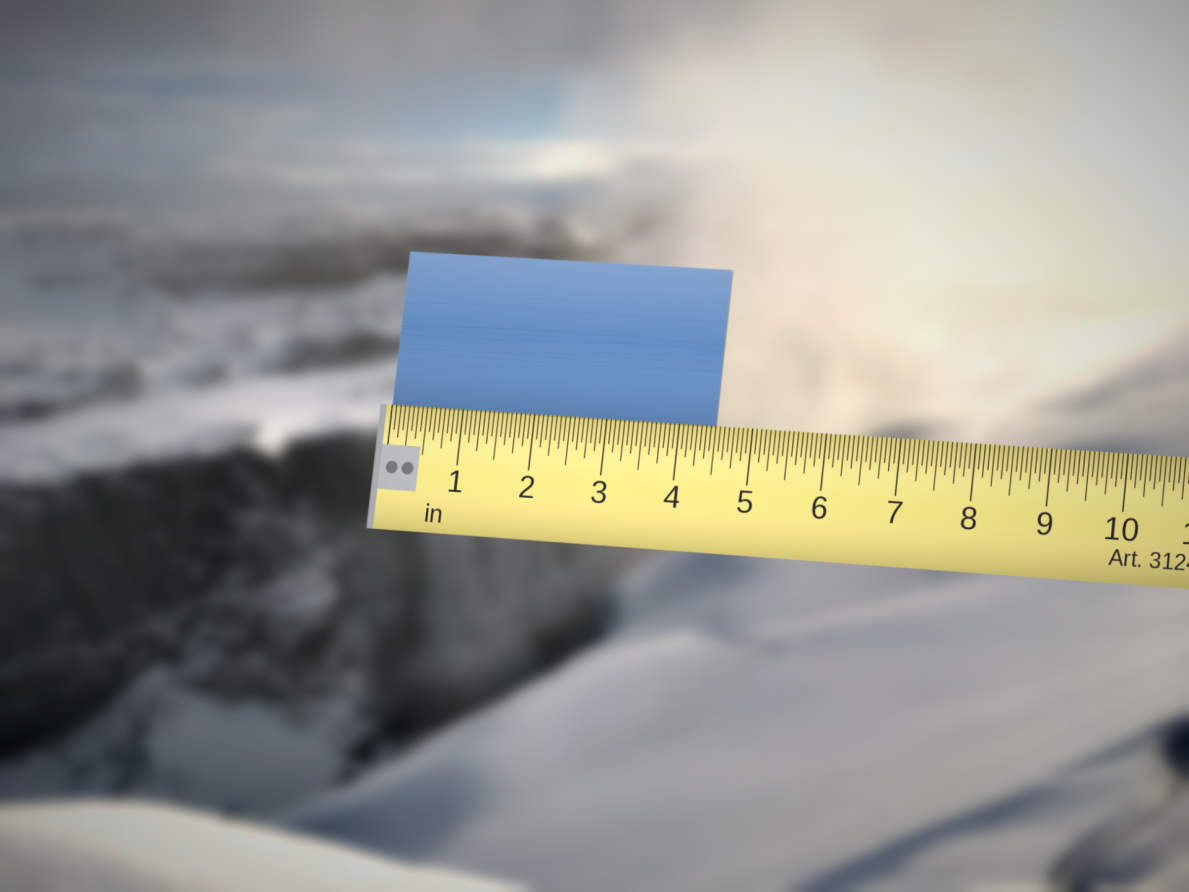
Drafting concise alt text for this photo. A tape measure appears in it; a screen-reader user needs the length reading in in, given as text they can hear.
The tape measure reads 4.5 in
